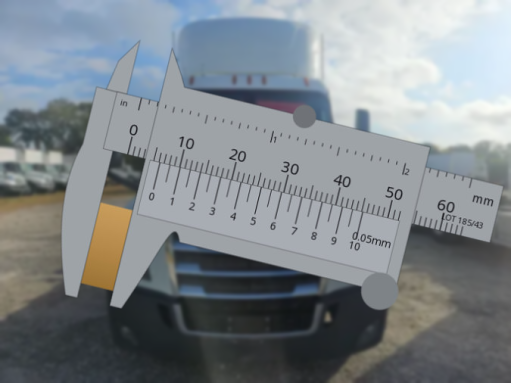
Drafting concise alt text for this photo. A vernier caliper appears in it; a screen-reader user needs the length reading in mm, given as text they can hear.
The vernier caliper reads 6.2 mm
